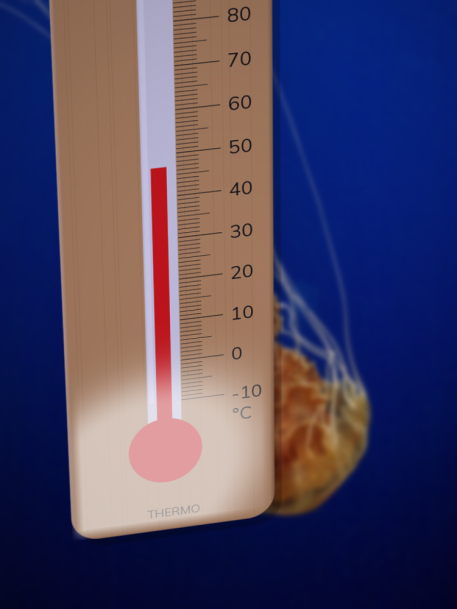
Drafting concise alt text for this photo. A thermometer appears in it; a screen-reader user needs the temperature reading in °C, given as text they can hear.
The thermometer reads 47 °C
